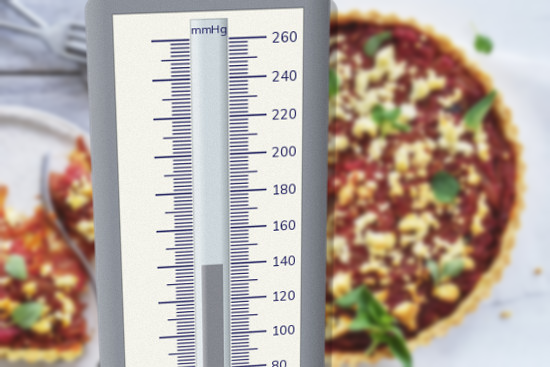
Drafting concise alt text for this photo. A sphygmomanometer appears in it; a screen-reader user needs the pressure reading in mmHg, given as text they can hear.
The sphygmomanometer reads 140 mmHg
